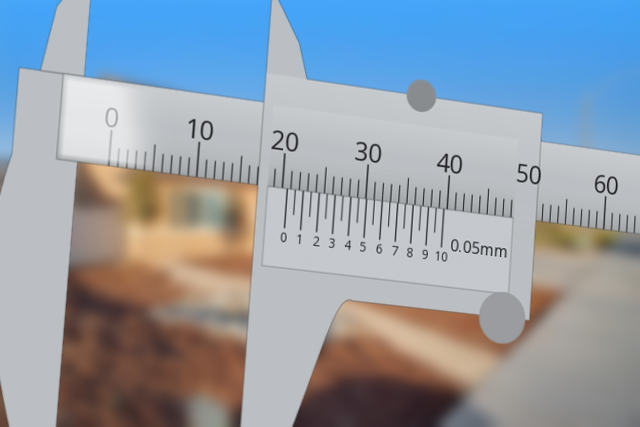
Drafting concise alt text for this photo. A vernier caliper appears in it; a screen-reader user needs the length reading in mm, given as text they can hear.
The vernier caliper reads 20.6 mm
